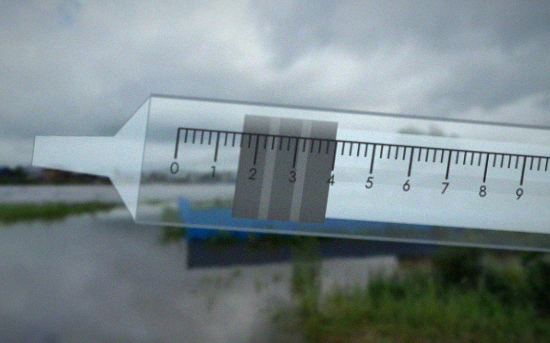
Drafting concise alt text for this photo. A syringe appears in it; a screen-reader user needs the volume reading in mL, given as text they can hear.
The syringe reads 1.6 mL
